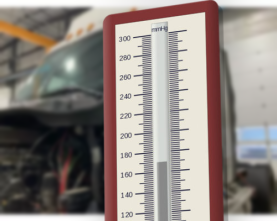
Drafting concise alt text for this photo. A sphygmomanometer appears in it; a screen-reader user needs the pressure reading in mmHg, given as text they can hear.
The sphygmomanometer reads 170 mmHg
